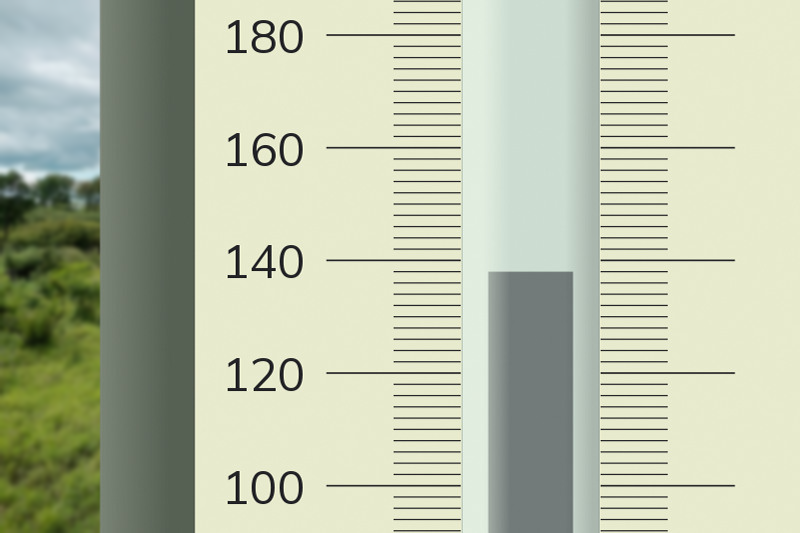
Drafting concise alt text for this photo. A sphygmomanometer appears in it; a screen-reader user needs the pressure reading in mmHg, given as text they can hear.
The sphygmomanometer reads 138 mmHg
